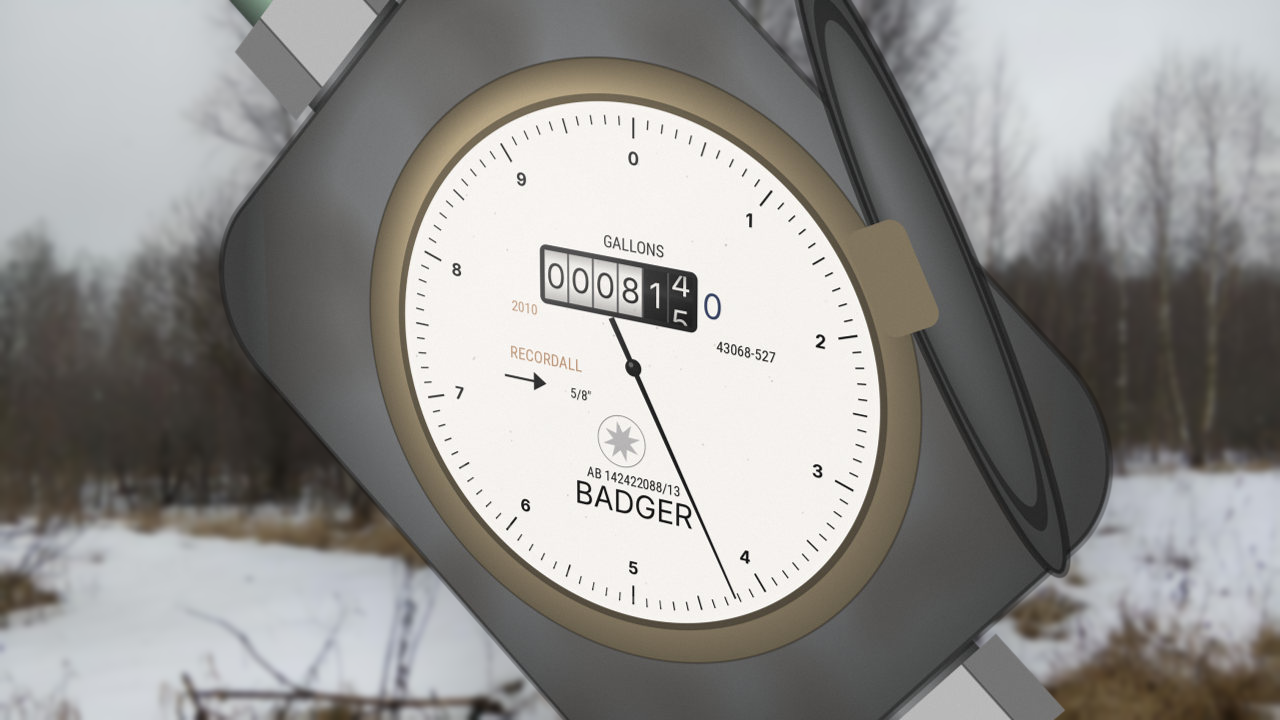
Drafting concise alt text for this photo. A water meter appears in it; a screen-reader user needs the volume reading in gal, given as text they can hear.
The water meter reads 8144.2 gal
